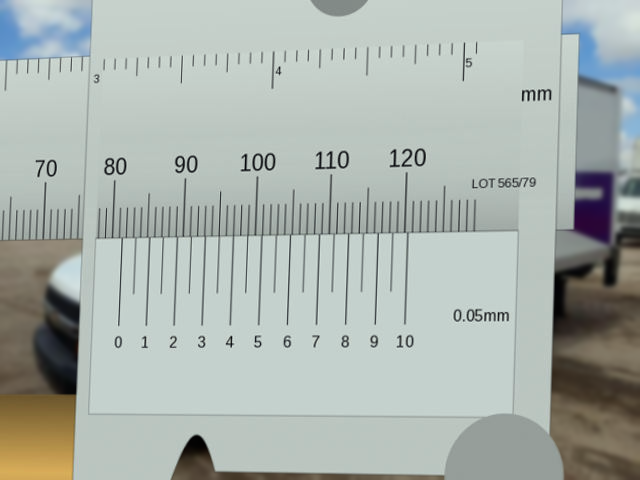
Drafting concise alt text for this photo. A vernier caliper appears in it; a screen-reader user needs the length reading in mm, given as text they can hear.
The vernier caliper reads 81.4 mm
